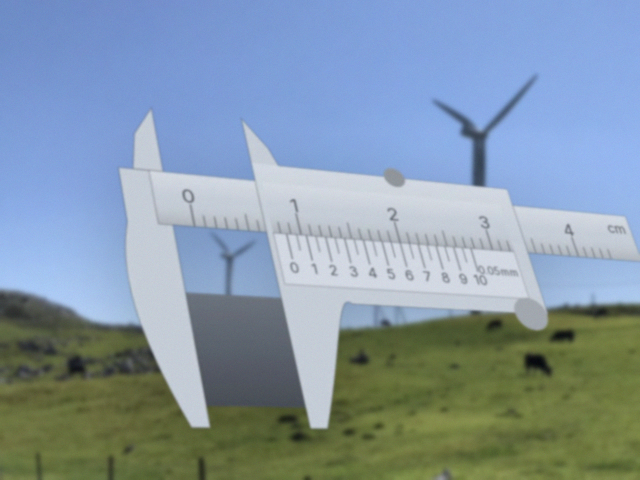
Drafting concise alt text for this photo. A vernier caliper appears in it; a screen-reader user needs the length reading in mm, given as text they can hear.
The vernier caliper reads 8.6 mm
